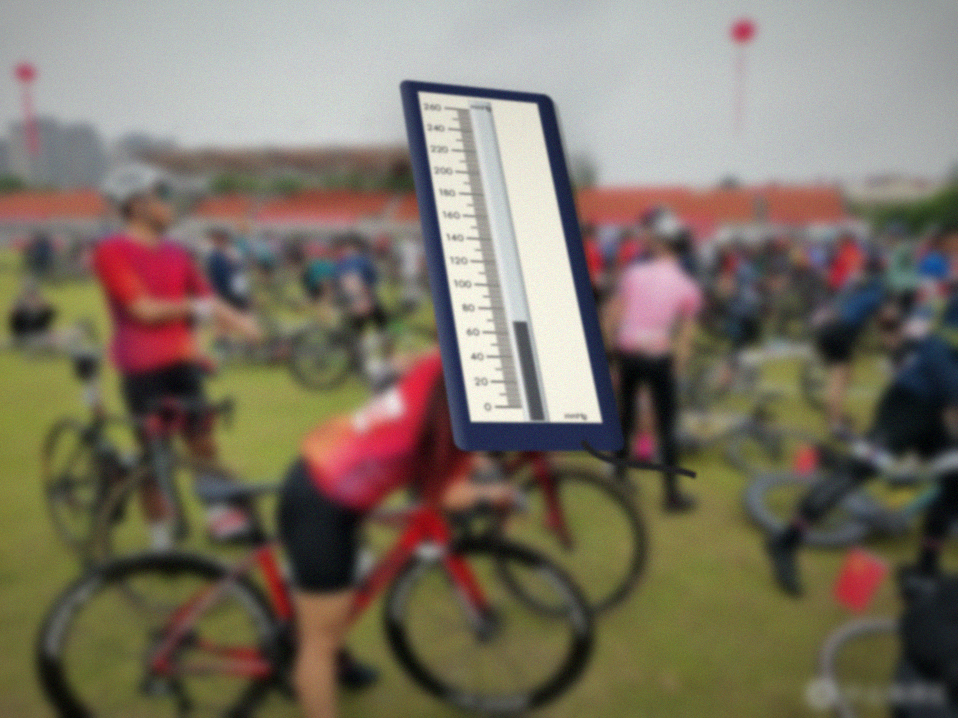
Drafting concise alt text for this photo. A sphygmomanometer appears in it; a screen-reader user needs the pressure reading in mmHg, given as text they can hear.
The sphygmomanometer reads 70 mmHg
